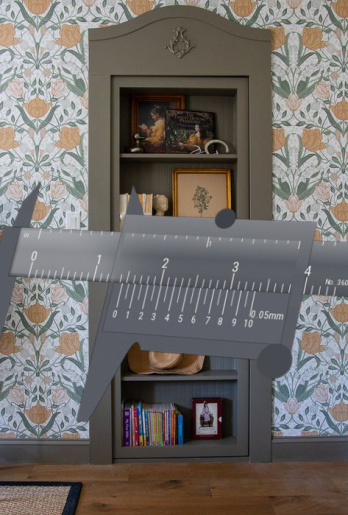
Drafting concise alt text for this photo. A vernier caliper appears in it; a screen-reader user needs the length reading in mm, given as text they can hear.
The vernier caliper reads 14.4 mm
